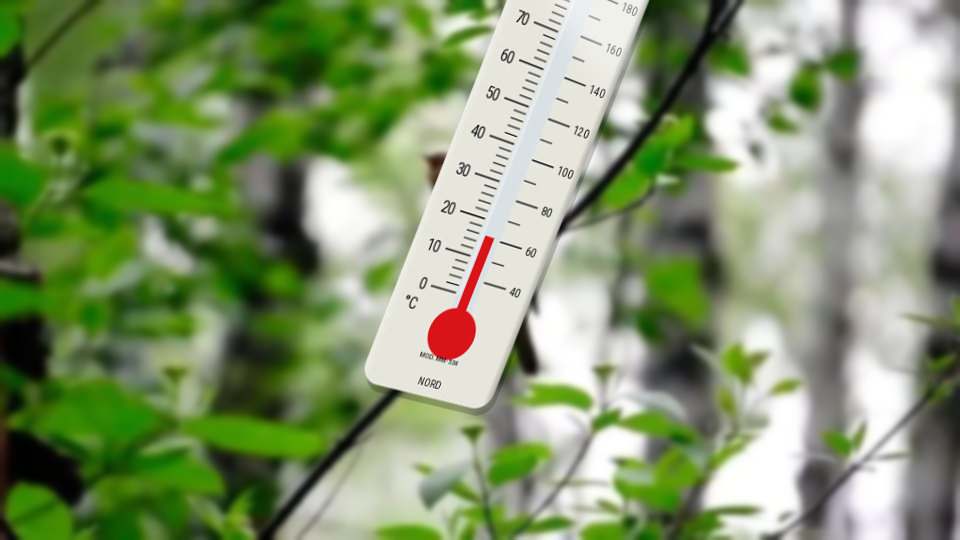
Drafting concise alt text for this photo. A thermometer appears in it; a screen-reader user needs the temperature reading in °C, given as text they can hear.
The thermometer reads 16 °C
